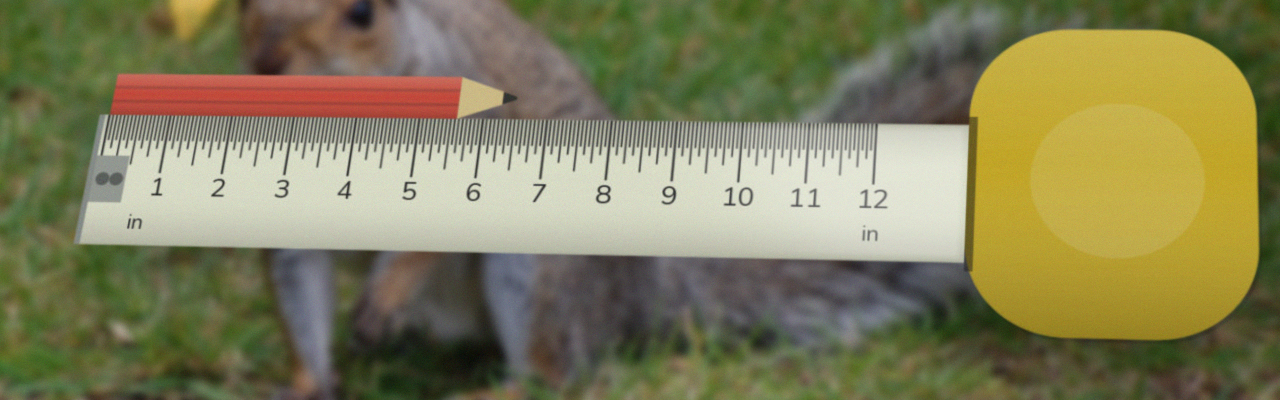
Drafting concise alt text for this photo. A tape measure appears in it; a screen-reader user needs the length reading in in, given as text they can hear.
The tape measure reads 6.5 in
